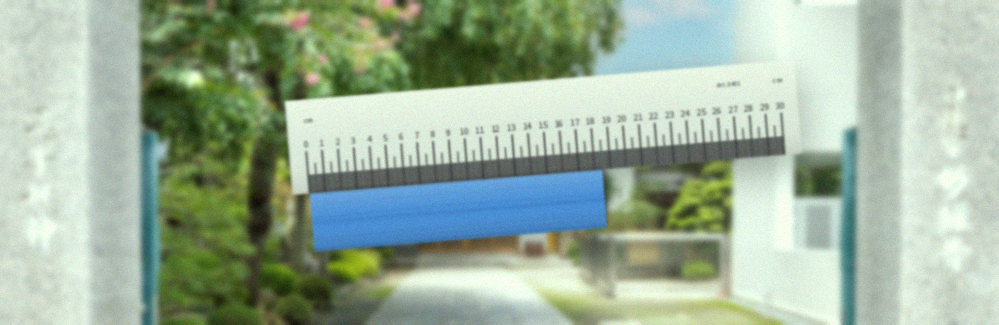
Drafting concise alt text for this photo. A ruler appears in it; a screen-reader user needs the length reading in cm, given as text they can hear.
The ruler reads 18.5 cm
